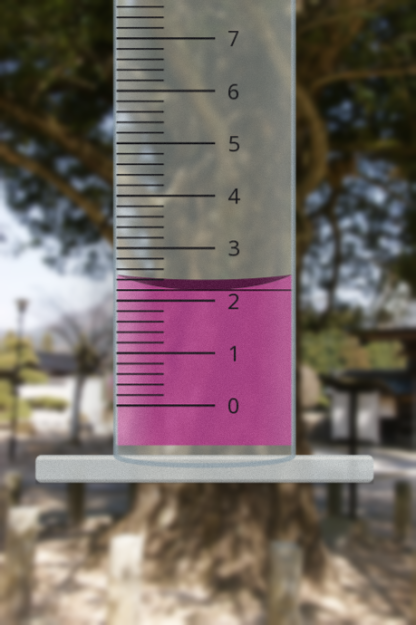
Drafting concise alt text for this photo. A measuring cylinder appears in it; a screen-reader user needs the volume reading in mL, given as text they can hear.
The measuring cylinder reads 2.2 mL
